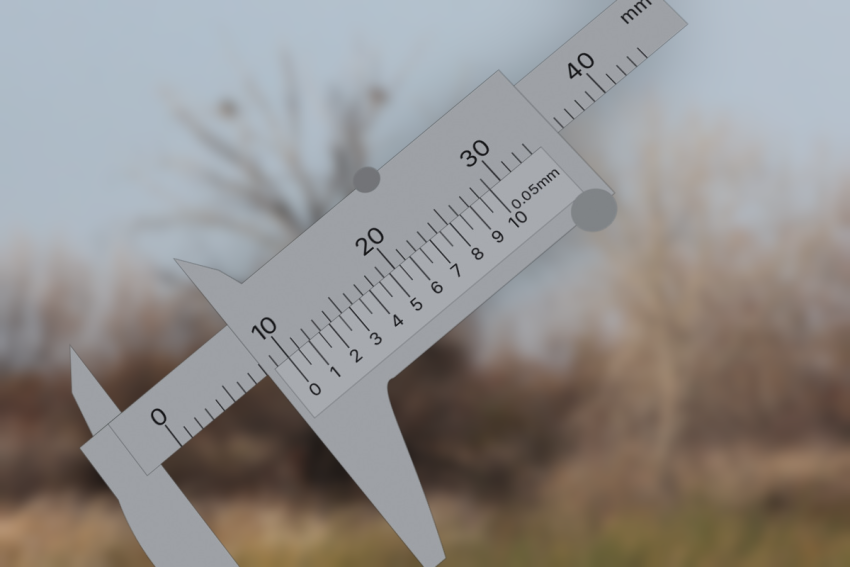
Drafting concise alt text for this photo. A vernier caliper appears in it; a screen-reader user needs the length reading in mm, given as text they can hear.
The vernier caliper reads 10.0 mm
